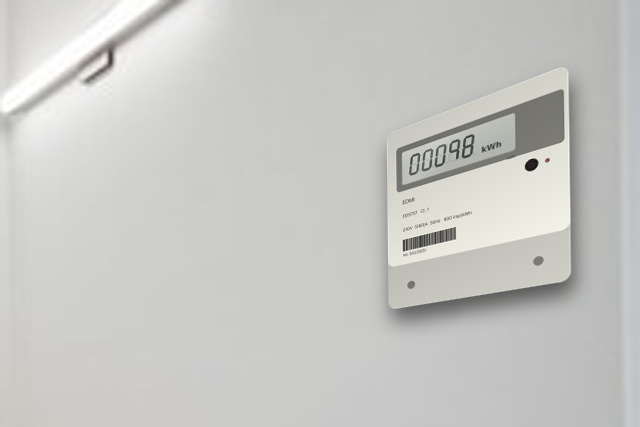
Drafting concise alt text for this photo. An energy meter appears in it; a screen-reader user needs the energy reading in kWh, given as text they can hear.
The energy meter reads 98 kWh
